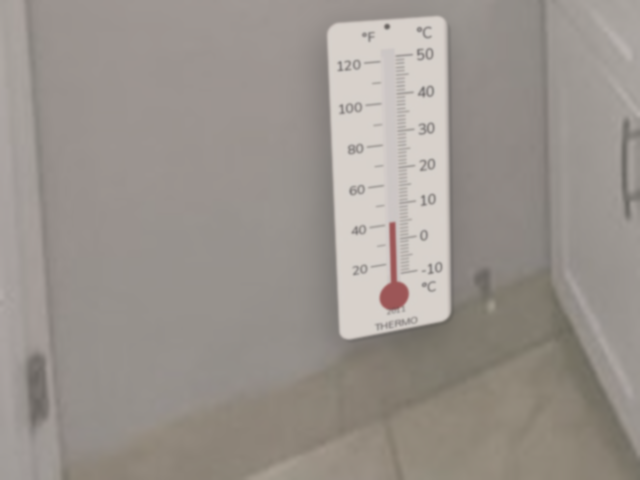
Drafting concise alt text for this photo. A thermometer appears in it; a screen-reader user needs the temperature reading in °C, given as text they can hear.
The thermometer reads 5 °C
